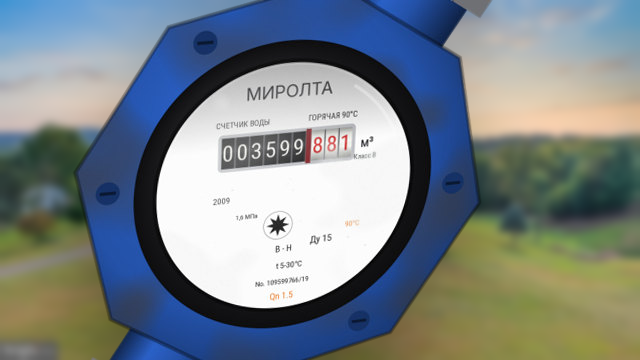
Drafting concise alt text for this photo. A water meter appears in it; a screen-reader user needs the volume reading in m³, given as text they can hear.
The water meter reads 3599.881 m³
